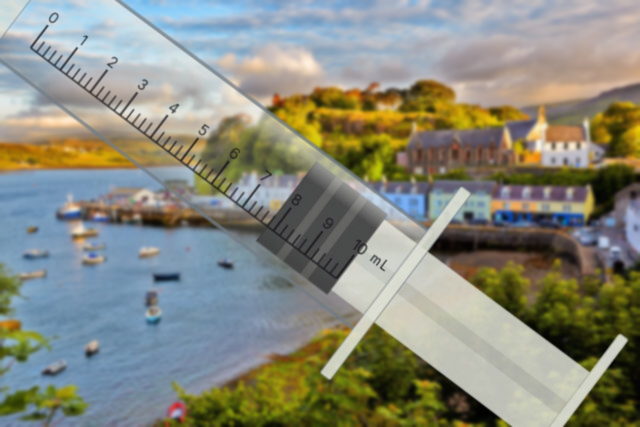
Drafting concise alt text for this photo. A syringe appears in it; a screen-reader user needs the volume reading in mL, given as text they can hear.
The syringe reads 7.8 mL
